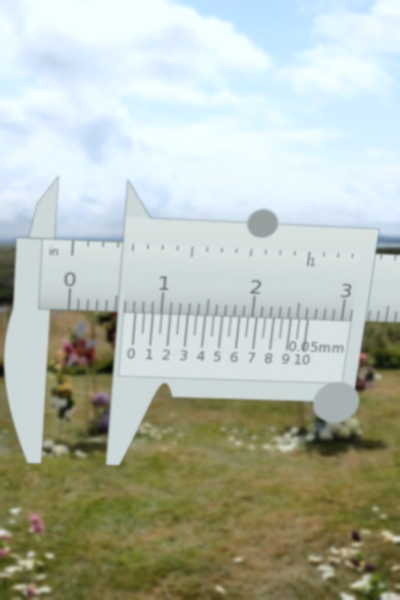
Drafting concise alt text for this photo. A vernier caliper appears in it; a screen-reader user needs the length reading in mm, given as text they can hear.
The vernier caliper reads 7.2 mm
